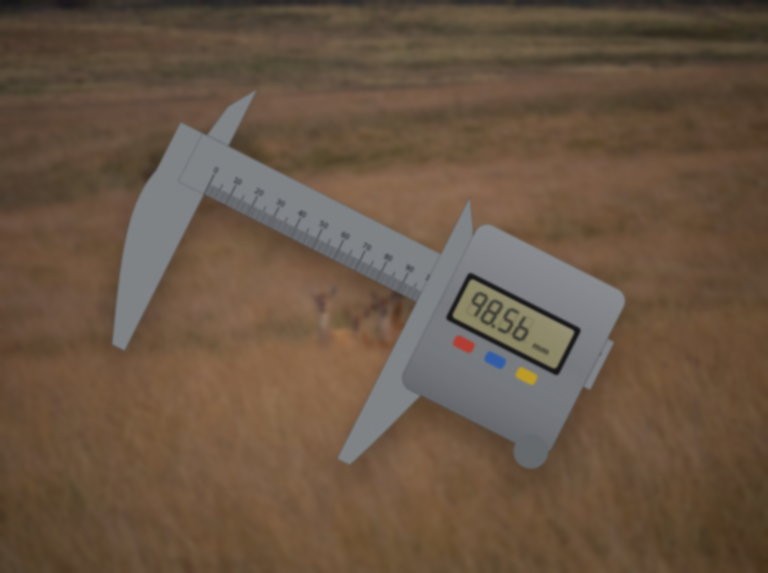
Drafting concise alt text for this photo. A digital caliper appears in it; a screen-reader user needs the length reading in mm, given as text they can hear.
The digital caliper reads 98.56 mm
